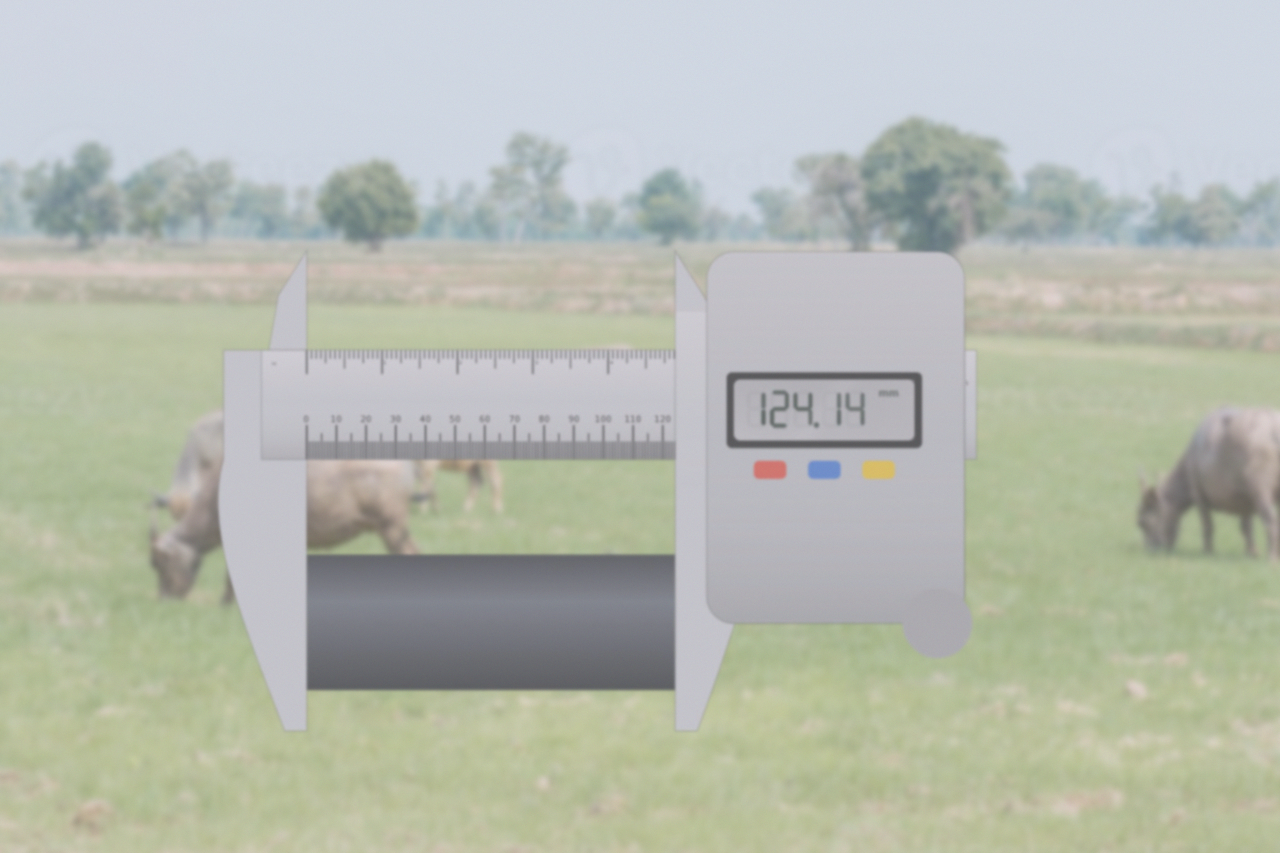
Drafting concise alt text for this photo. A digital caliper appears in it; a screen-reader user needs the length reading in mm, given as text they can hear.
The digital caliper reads 124.14 mm
